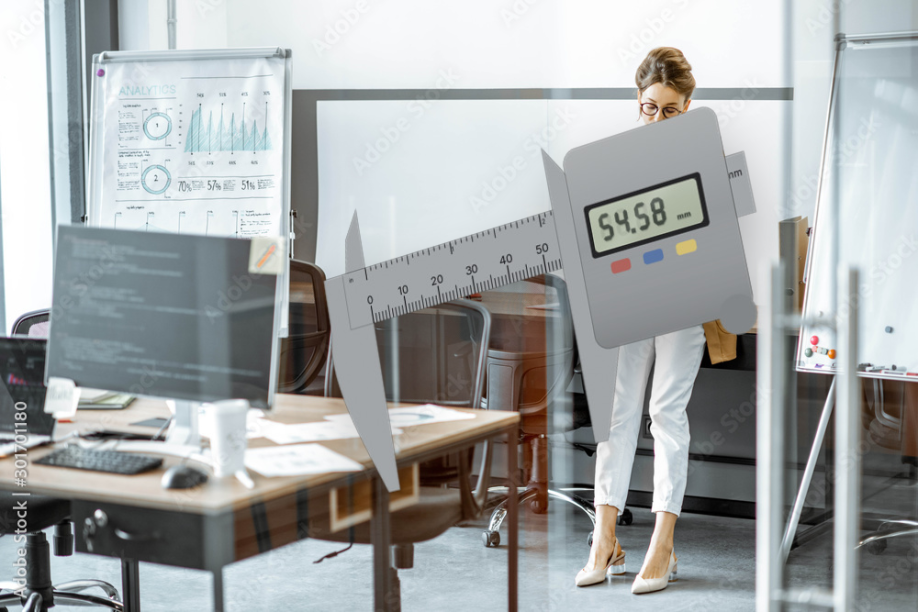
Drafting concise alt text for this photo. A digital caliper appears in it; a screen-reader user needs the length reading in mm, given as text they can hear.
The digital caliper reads 54.58 mm
